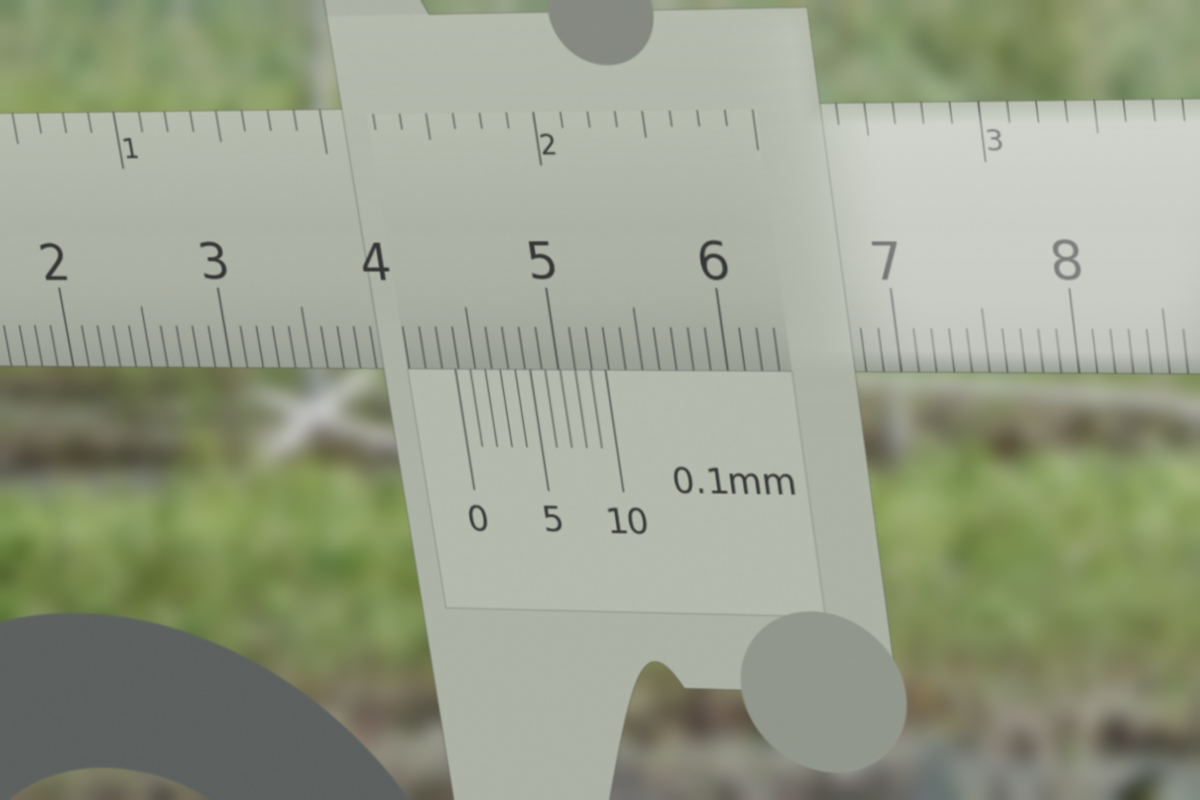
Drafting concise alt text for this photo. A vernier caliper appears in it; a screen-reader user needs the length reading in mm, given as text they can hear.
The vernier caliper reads 43.8 mm
